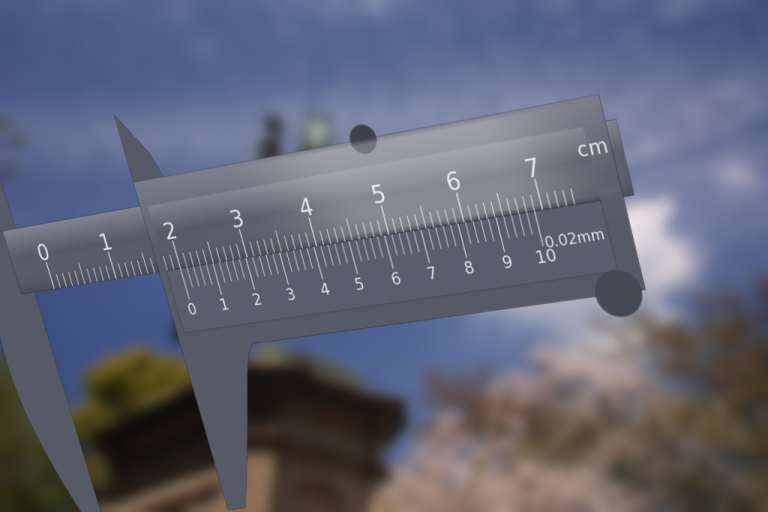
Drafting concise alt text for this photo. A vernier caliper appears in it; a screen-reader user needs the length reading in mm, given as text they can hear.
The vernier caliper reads 20.0 mm
